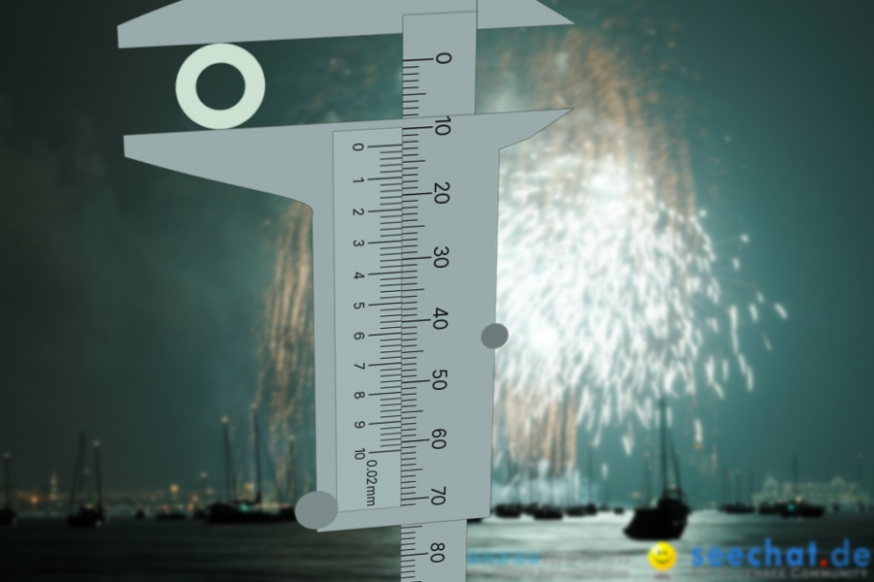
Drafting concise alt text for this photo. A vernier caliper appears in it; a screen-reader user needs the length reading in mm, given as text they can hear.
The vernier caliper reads 12.4 mm
